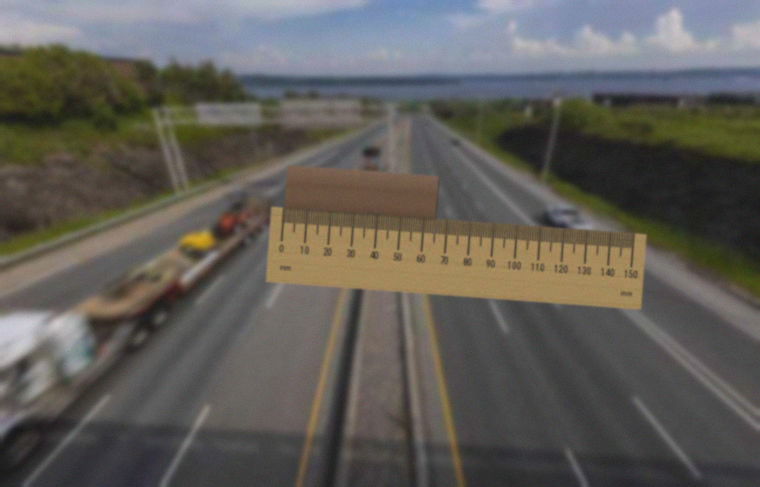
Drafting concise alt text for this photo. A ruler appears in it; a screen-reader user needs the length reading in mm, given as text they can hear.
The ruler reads 65 mm
